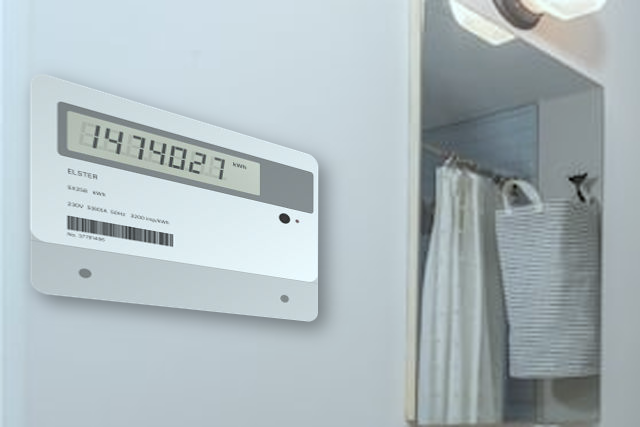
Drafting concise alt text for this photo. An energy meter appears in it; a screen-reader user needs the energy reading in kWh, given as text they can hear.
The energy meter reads 1474027 kWh
